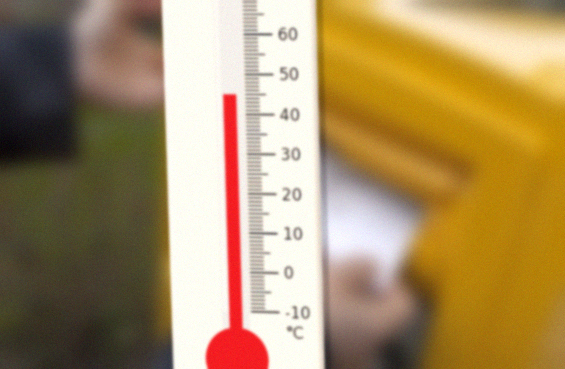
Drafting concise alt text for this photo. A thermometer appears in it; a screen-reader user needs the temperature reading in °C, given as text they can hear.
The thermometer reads 45 °C
